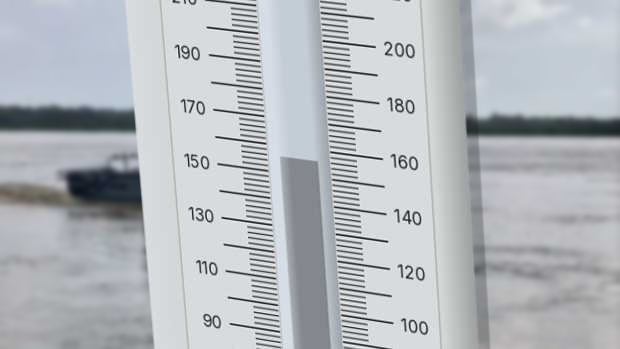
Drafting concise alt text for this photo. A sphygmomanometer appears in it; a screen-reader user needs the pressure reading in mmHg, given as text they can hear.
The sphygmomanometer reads 156 mmHg
